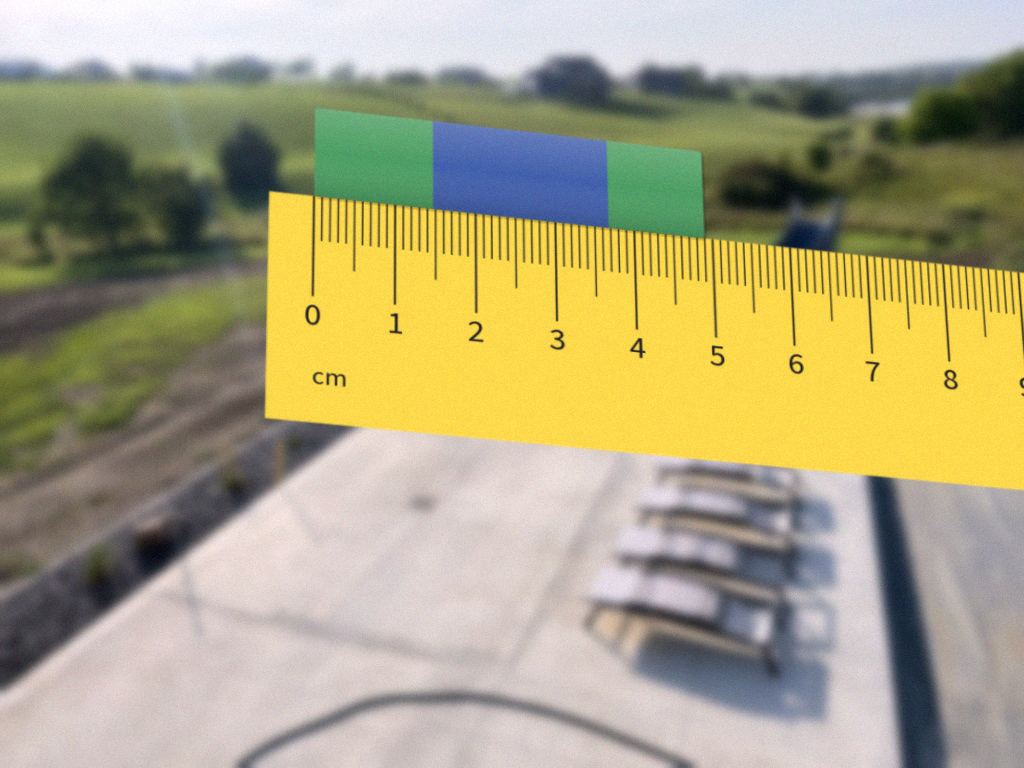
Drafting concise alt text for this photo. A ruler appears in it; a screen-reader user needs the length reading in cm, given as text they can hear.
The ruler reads 4.9 cm
